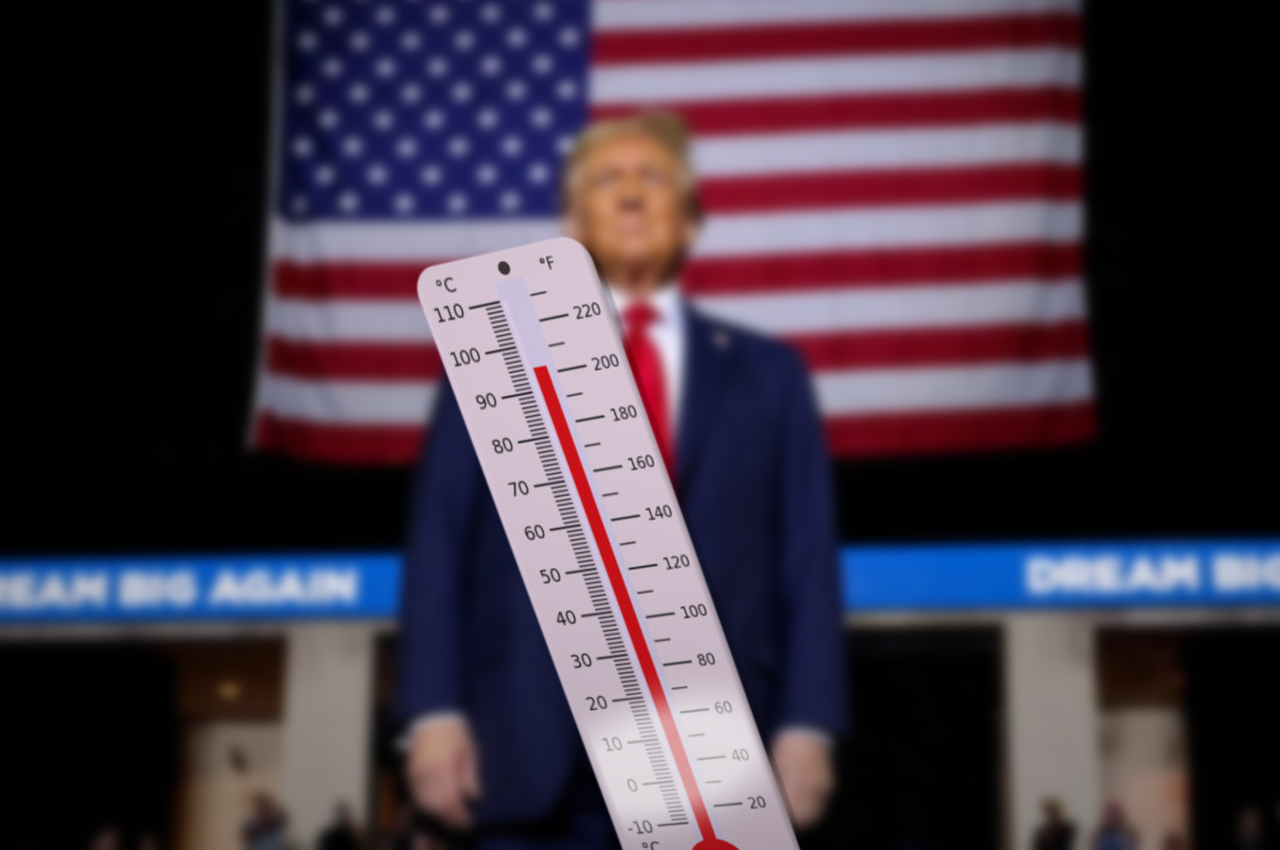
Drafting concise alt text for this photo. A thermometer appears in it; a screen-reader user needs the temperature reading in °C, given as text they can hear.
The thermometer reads 95 °C
